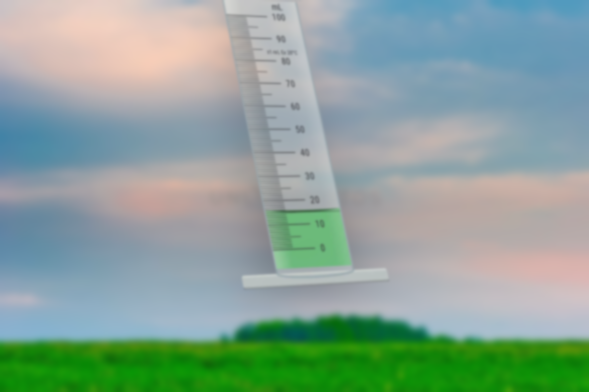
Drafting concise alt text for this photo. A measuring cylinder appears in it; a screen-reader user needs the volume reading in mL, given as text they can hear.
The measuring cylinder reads 15 mL
